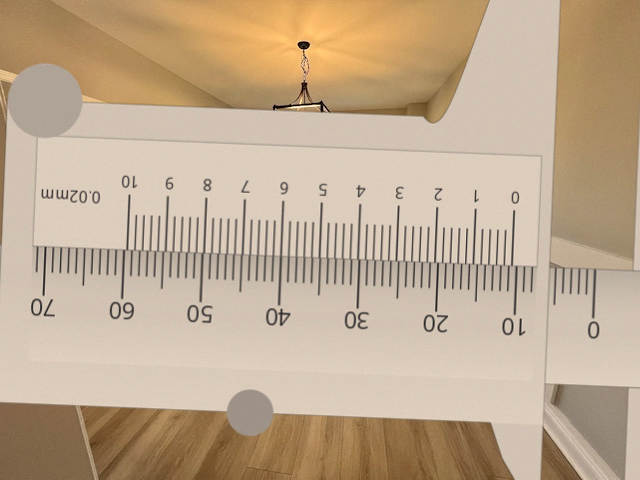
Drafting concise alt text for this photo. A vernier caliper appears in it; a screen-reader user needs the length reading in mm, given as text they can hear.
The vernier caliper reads 10.6 mm
